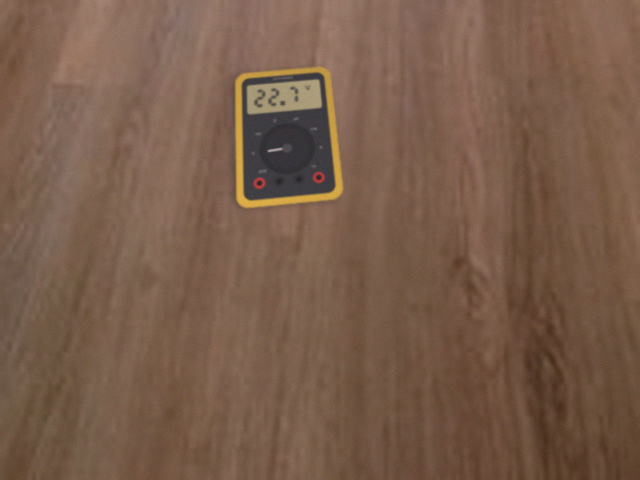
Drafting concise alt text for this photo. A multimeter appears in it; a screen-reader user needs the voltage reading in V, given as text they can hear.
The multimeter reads 22.7 V
